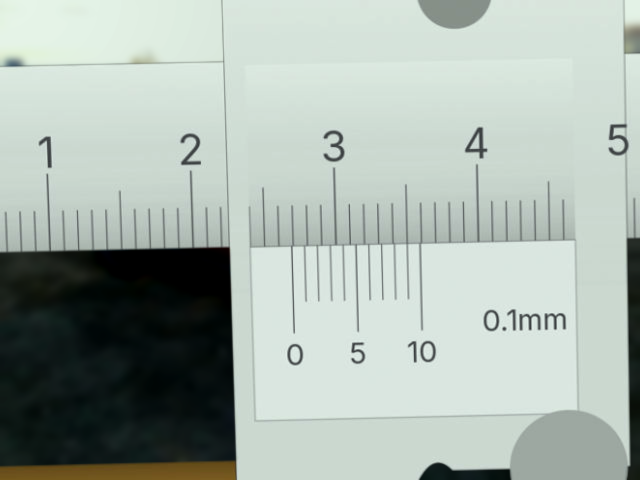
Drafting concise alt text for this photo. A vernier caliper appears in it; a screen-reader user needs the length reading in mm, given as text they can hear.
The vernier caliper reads 26.9 mm
